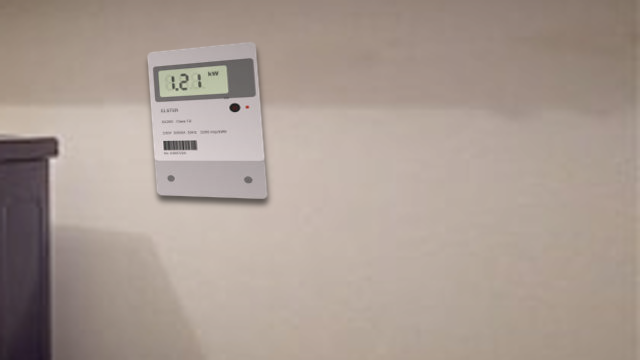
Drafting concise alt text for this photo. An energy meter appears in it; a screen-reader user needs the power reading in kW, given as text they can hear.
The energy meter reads 1.21 kW
